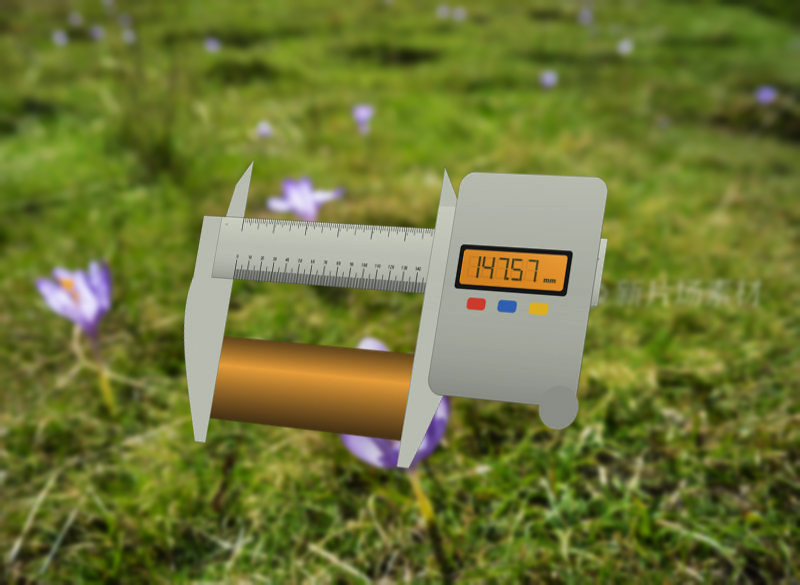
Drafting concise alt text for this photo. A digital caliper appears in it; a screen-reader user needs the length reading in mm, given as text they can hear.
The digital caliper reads 147.57 mm
